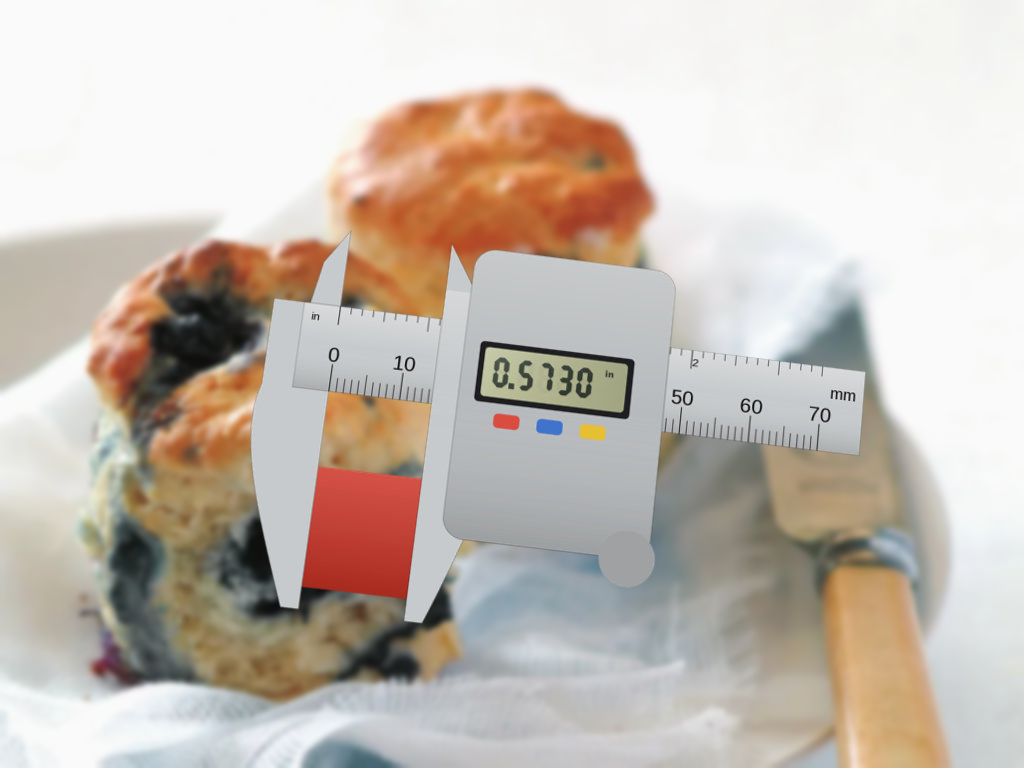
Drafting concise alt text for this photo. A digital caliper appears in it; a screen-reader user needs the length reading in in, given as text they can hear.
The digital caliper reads 0.5730 in
